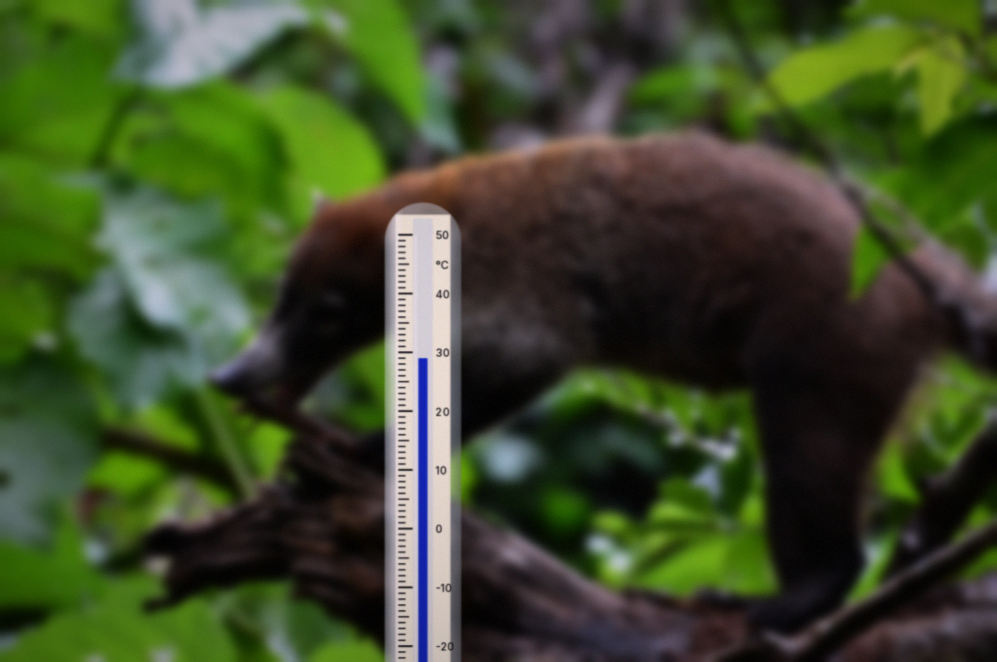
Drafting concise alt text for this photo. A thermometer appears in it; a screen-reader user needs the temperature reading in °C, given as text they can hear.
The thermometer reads 29 °C
